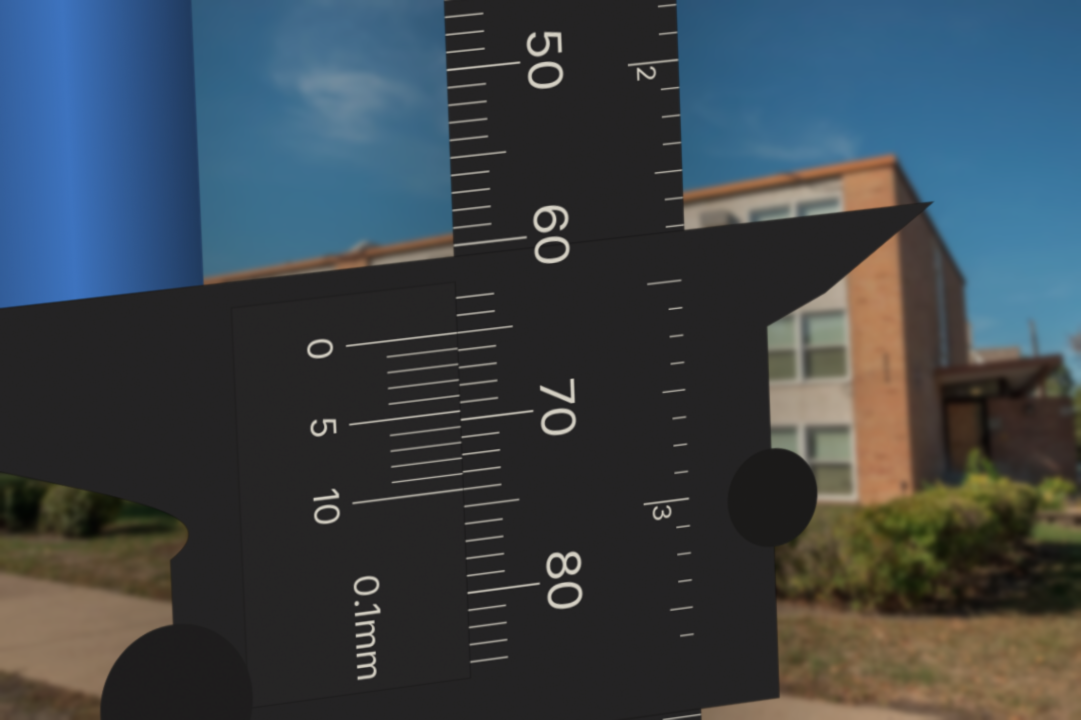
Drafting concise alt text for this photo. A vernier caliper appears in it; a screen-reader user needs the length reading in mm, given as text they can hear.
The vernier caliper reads 65.0 mm
